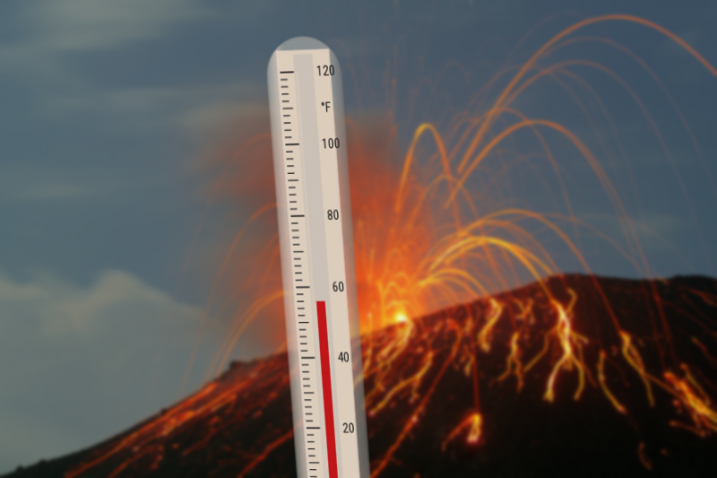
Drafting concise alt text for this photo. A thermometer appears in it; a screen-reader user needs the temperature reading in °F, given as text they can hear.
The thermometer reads 56 °F
